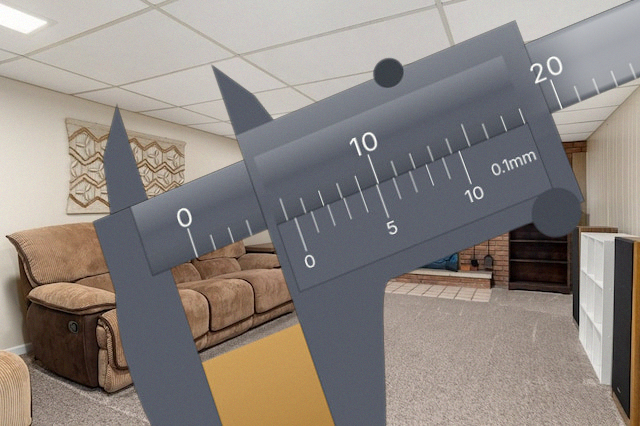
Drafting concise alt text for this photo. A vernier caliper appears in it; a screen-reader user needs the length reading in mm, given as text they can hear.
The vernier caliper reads 5.4 mm
